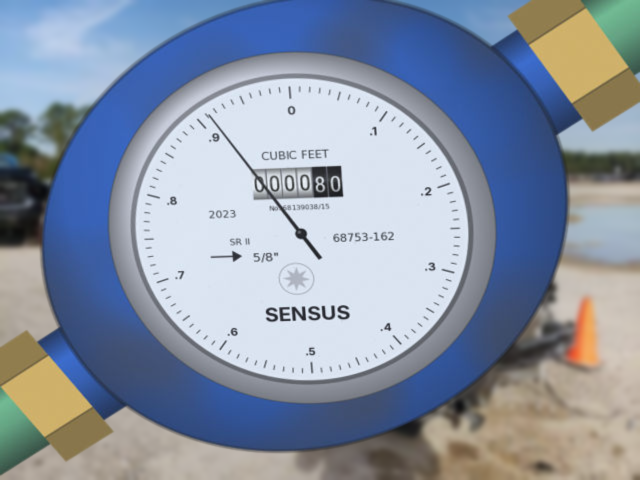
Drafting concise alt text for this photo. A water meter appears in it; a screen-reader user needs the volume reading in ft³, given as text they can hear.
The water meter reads 79.91 ft³
